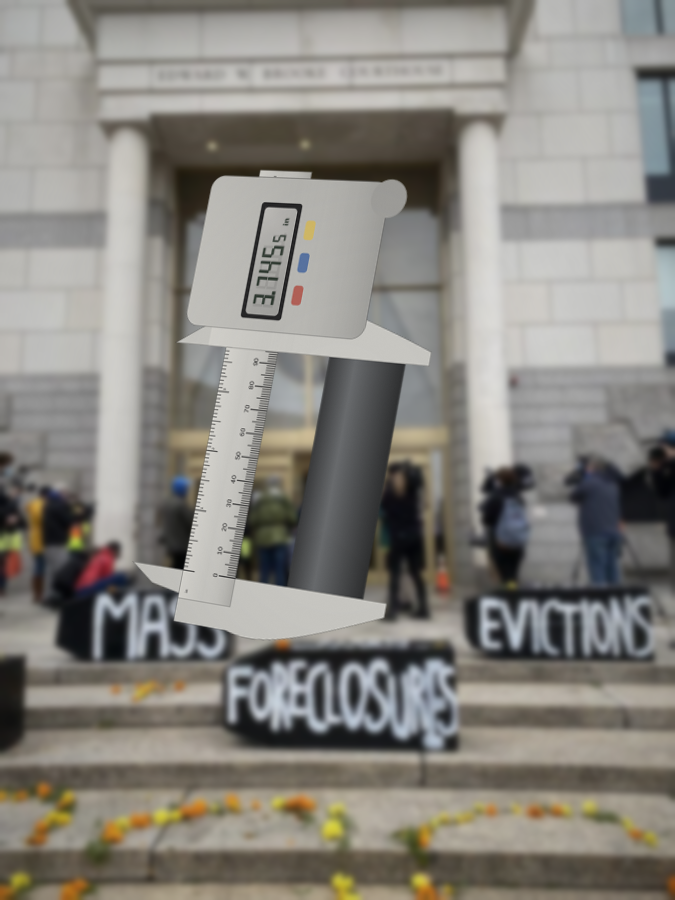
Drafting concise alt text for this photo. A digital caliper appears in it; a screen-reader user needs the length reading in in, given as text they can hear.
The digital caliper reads 3.7455 in
